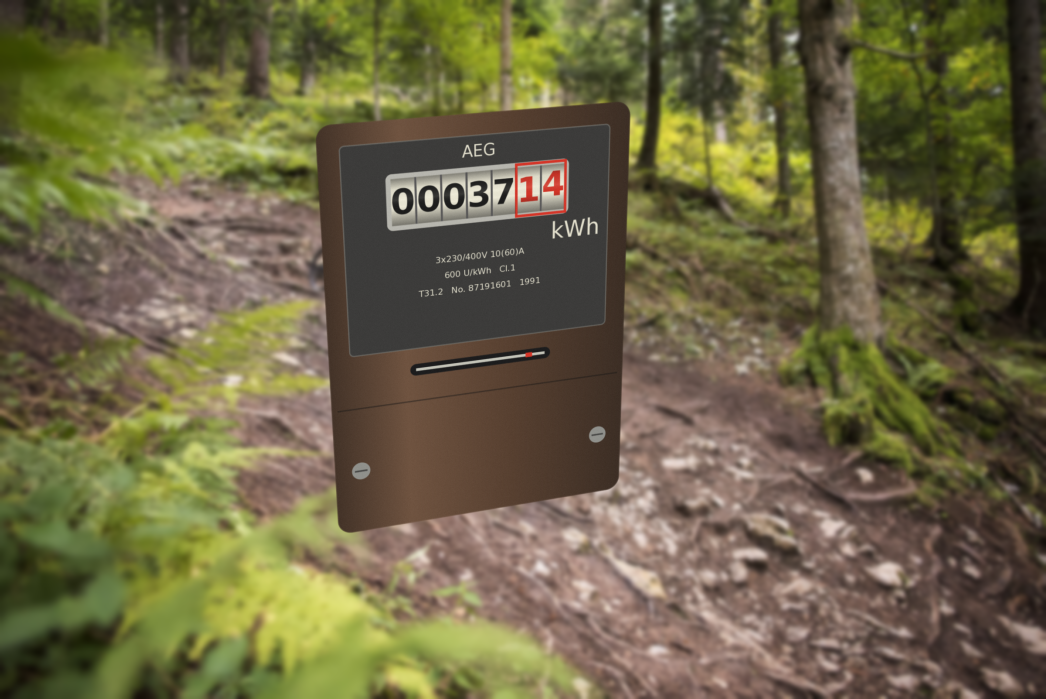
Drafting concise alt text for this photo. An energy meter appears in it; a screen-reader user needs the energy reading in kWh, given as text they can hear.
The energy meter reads 37.14 kWh
